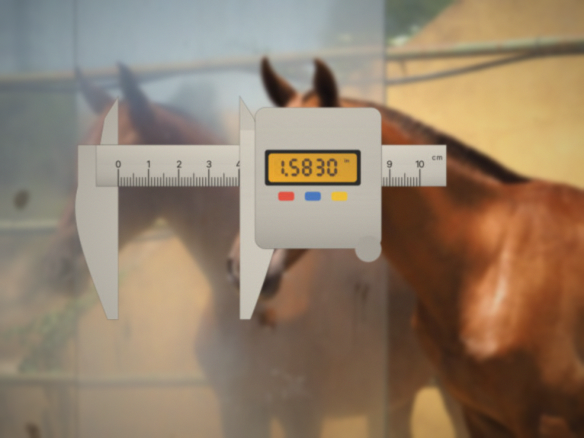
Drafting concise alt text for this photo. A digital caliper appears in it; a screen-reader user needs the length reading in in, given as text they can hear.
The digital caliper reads 1.5830 in
